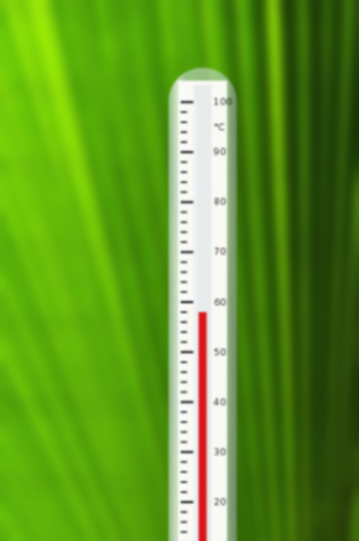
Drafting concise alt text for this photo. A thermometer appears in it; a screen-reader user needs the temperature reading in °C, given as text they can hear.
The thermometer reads 58 °C
